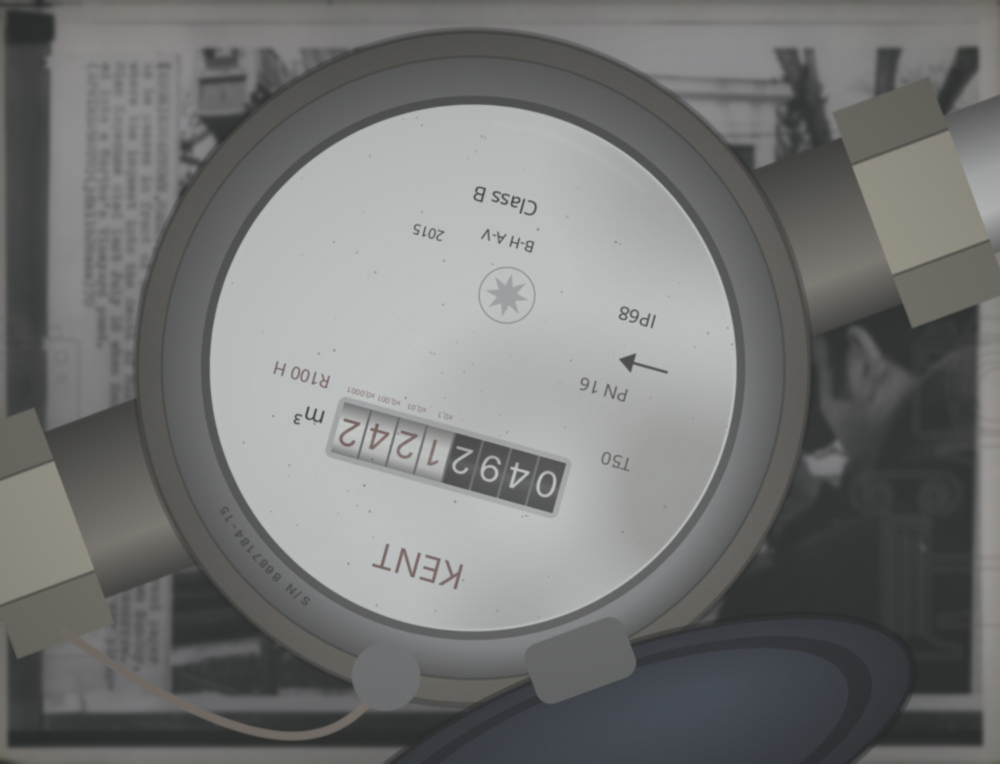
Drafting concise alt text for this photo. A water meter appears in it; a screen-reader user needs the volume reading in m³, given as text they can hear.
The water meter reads 492.1242 m³
